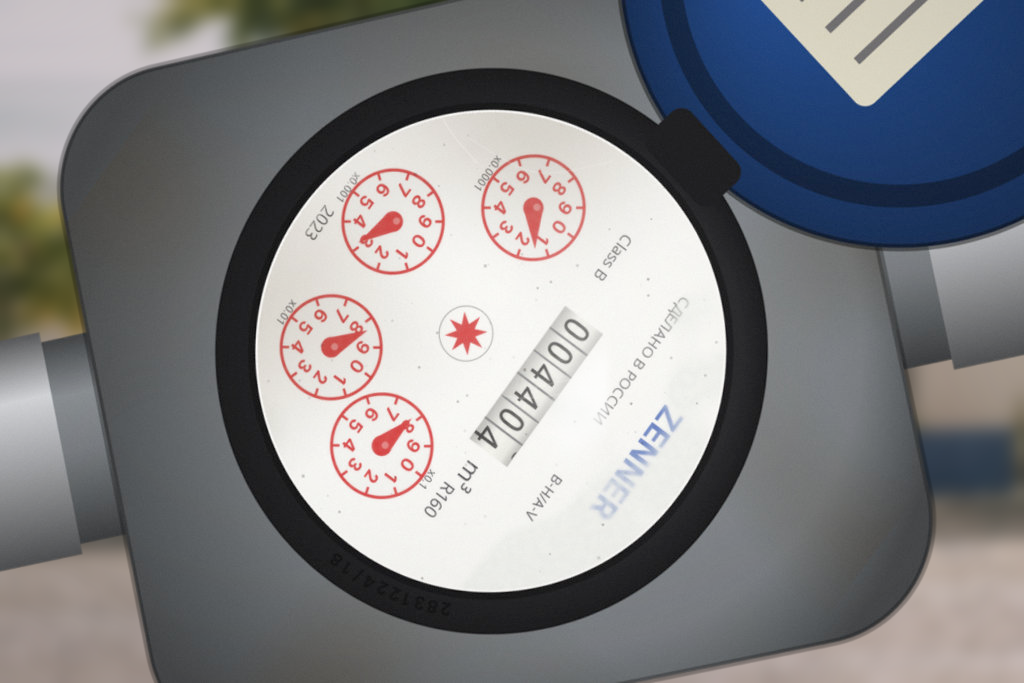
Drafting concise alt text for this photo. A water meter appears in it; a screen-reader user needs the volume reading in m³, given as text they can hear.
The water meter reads 4403.7831 m³
